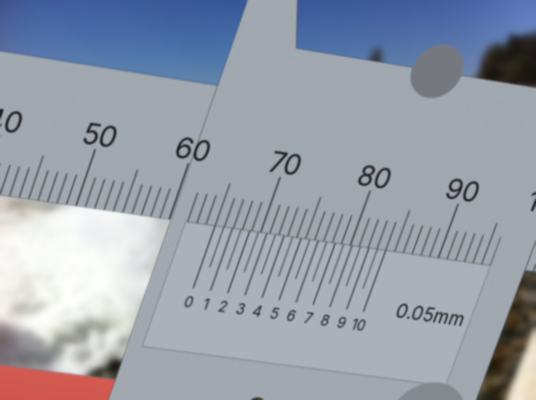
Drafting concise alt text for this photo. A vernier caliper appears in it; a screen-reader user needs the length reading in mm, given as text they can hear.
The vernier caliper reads 65.0 mm
